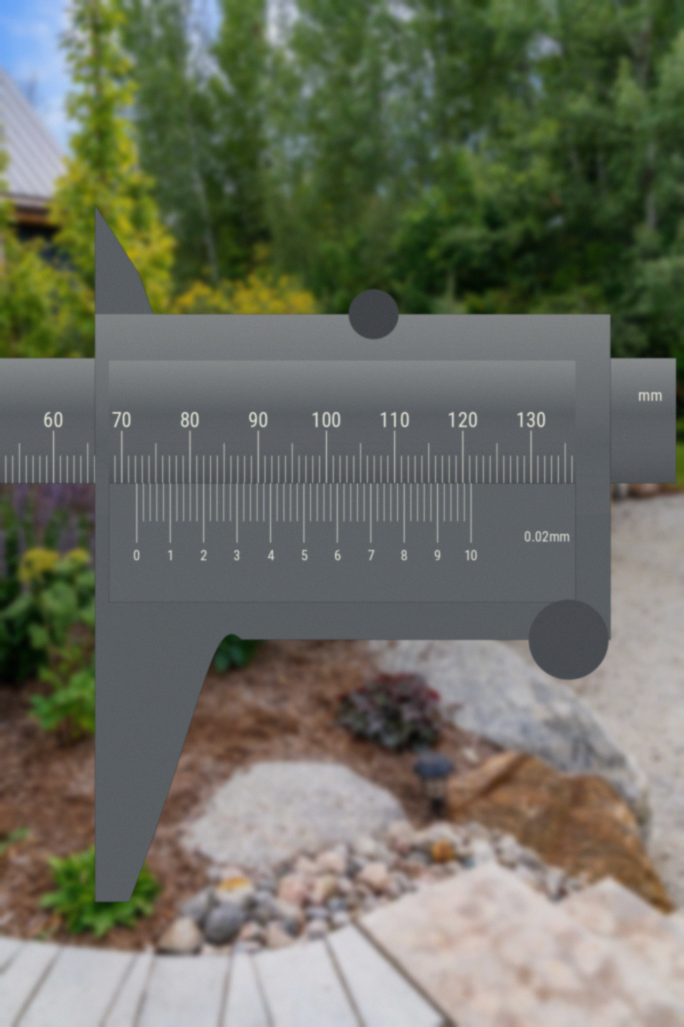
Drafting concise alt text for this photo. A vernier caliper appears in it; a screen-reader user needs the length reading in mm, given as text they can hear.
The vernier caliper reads 72.2 mm
